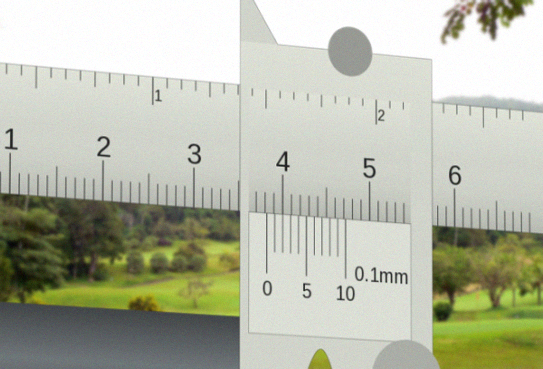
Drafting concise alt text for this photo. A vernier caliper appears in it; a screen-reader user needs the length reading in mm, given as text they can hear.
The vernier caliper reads 38.2 mm
